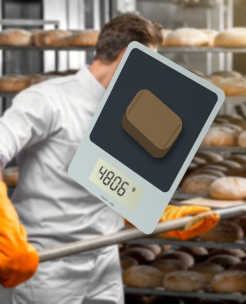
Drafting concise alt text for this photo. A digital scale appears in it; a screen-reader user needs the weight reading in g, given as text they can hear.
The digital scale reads 4806 g
